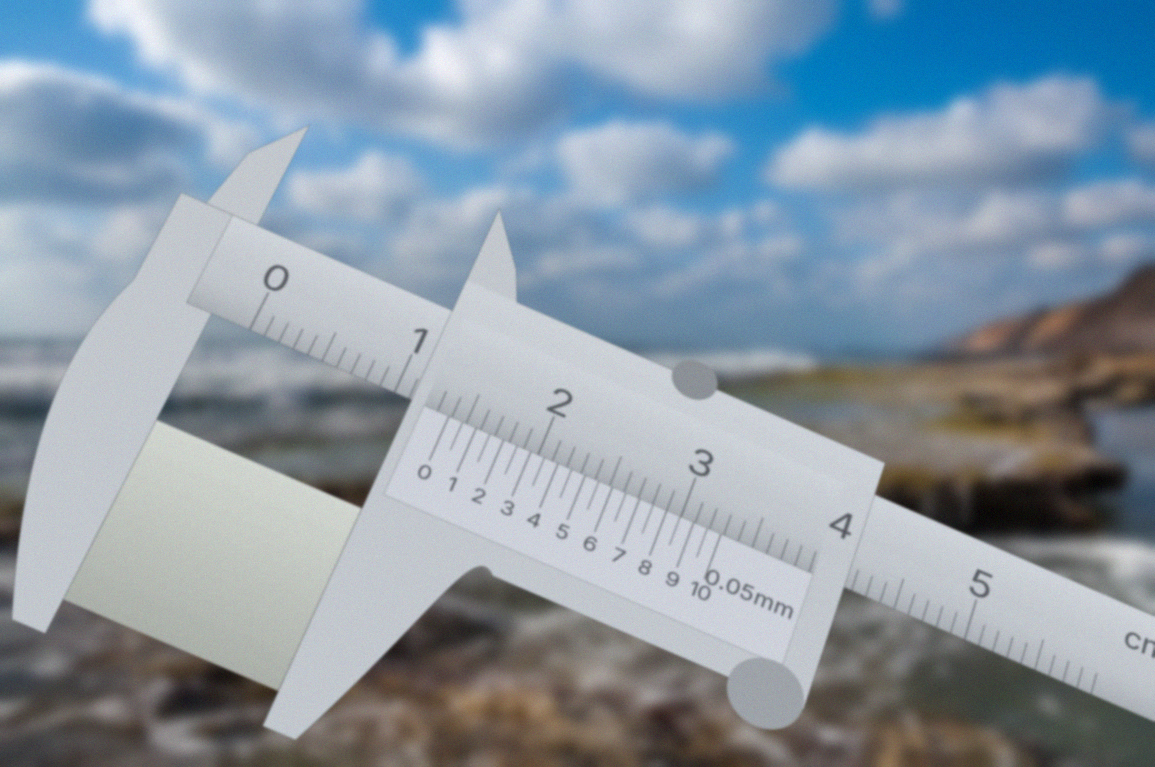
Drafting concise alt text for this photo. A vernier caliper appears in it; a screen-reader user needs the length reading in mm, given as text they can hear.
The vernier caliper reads 13.8 mm
